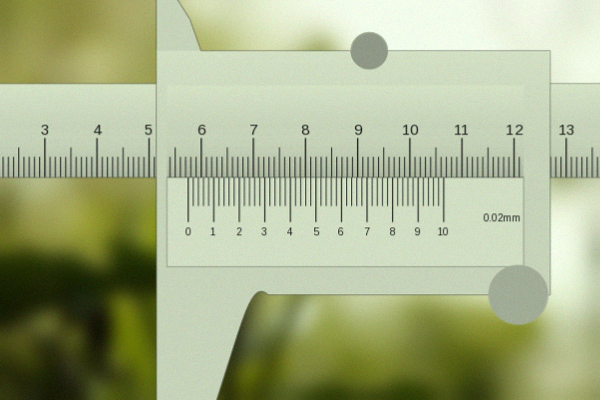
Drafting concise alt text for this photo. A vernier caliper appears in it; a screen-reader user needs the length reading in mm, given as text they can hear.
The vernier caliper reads 57.5 mm
